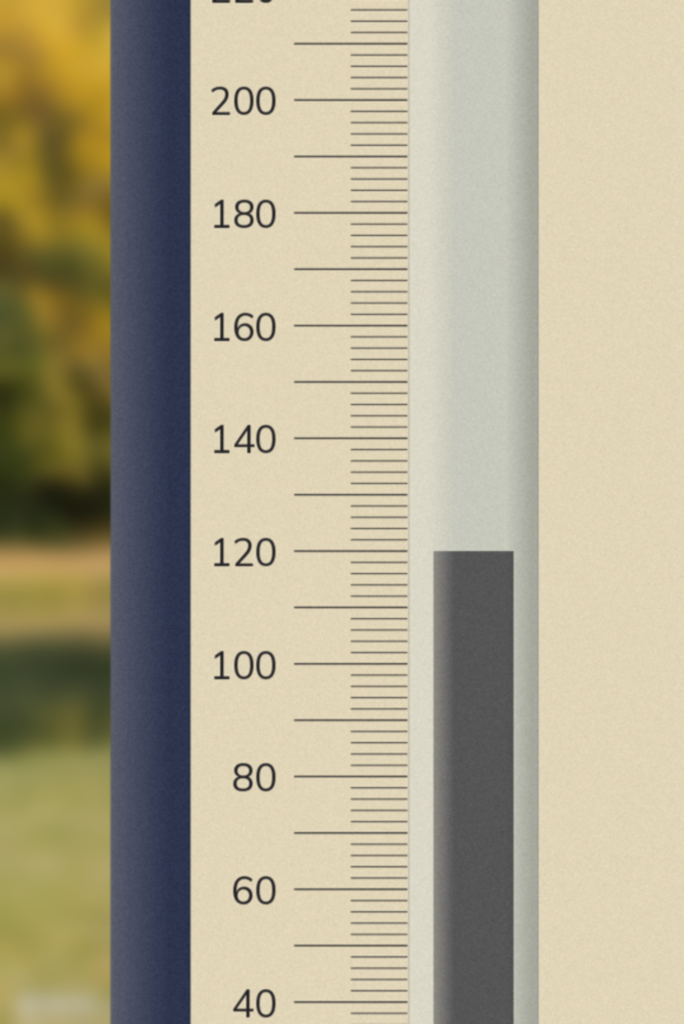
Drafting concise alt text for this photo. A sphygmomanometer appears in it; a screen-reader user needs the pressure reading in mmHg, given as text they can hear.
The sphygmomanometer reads 120 mmHg
